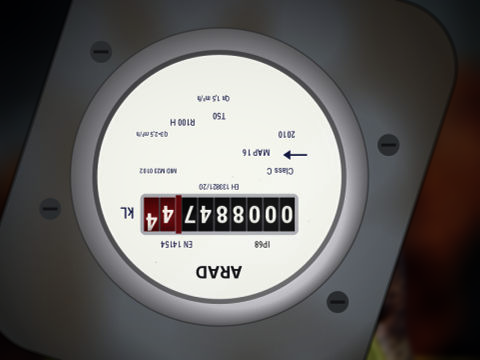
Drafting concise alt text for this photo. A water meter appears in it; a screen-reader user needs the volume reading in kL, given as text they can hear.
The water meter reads 8847.44 kL
